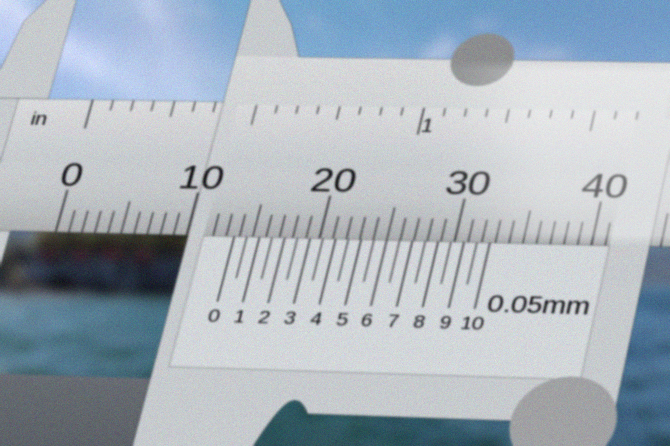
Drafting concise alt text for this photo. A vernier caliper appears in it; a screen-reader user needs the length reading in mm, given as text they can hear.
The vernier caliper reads 13.6 mm
